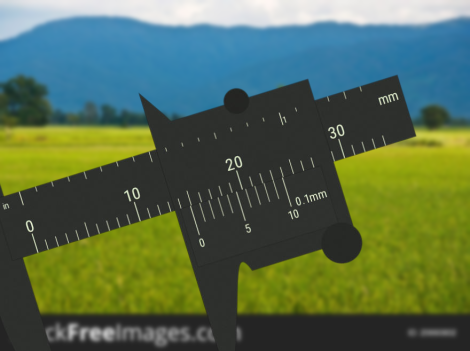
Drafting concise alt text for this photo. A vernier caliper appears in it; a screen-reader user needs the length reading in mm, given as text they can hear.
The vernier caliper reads 14.9 mm
